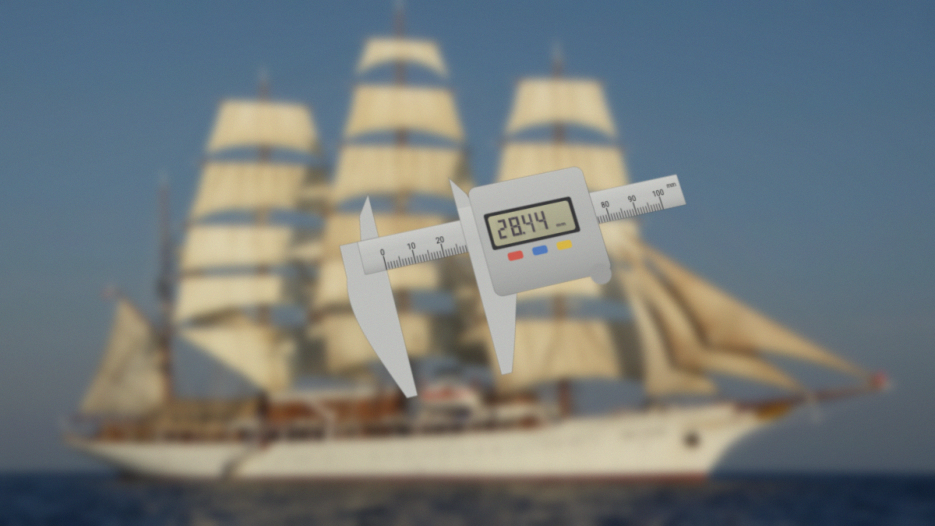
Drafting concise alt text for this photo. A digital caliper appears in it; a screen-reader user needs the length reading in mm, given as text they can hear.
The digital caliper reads 28.44 mm
